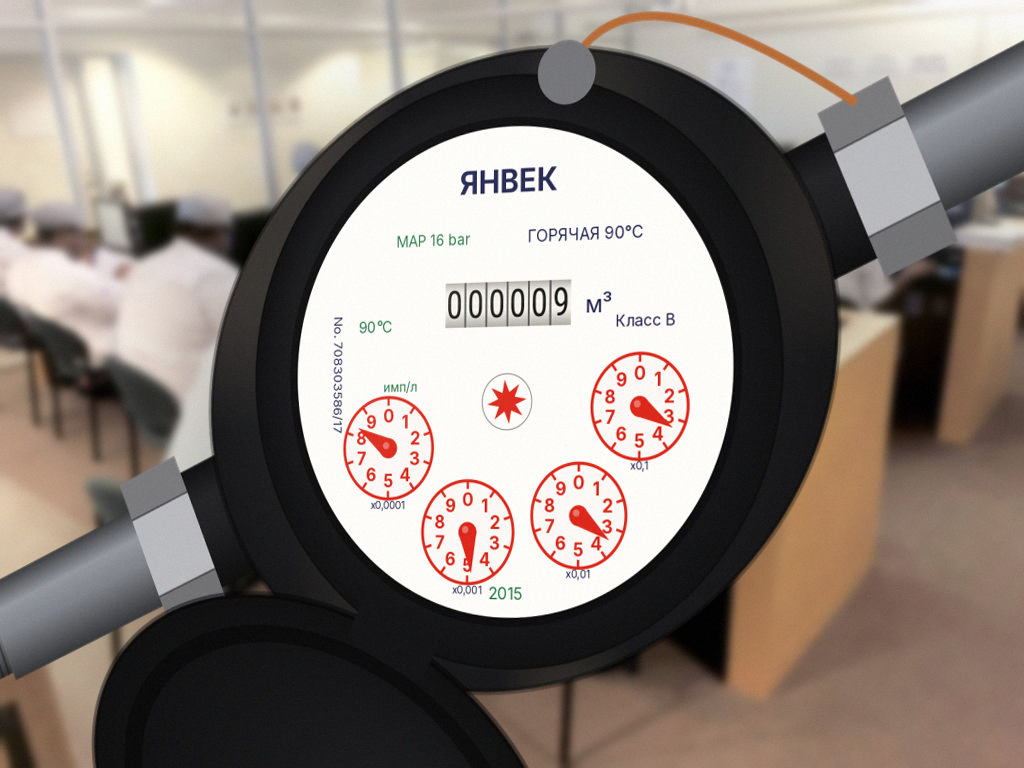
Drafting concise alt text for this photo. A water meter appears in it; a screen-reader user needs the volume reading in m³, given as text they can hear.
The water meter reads 9.3348 m³
